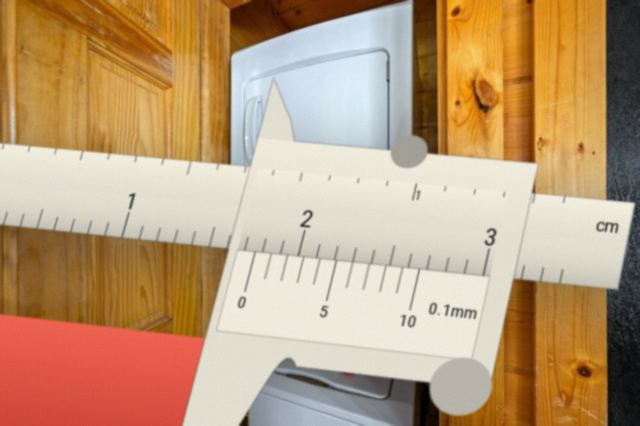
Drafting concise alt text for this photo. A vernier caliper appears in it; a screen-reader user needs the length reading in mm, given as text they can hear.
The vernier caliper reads 17.6 mm
